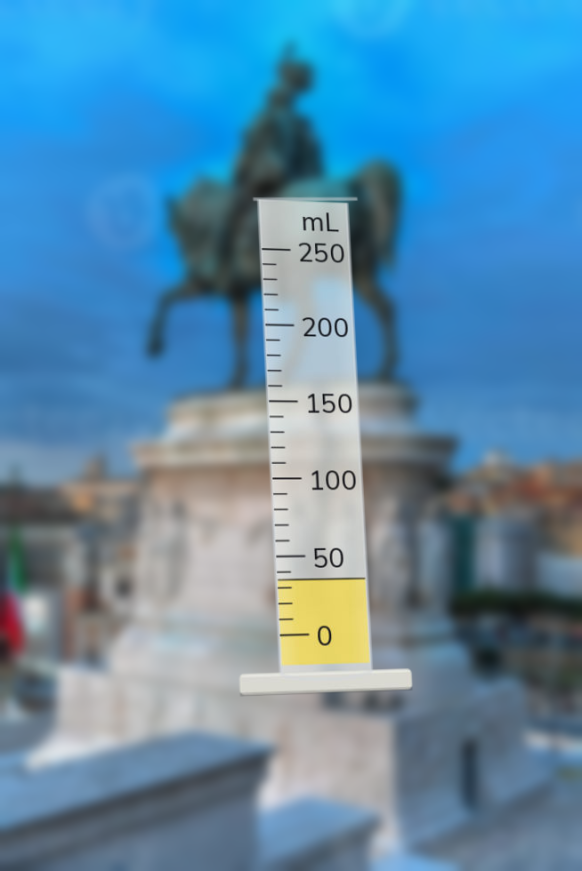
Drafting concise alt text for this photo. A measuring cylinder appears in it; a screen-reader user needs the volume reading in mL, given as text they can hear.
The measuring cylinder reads 35 mL
